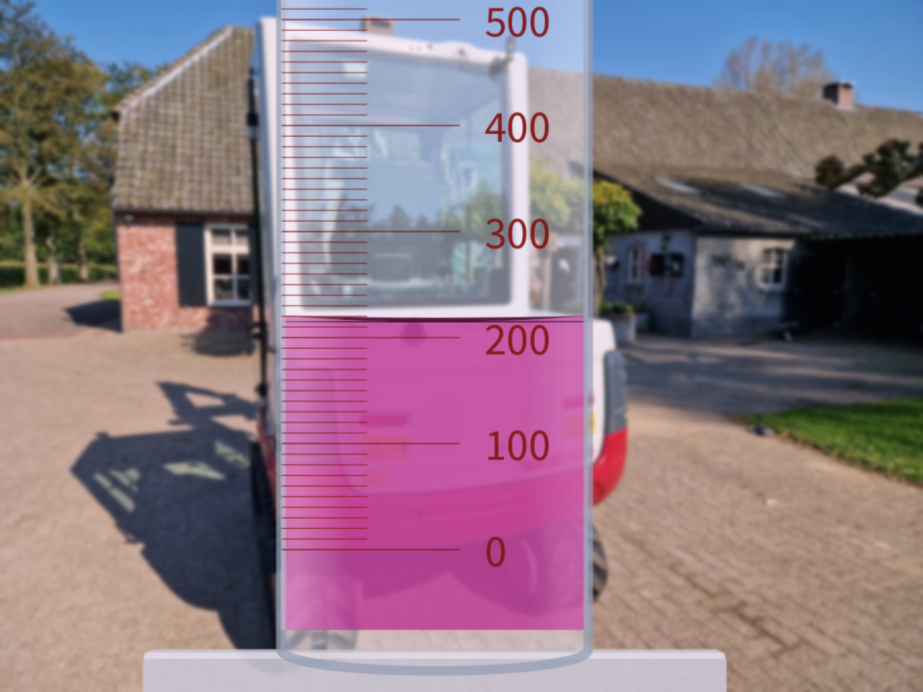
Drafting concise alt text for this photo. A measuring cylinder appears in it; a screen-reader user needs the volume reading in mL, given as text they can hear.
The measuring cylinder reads 215 mL
